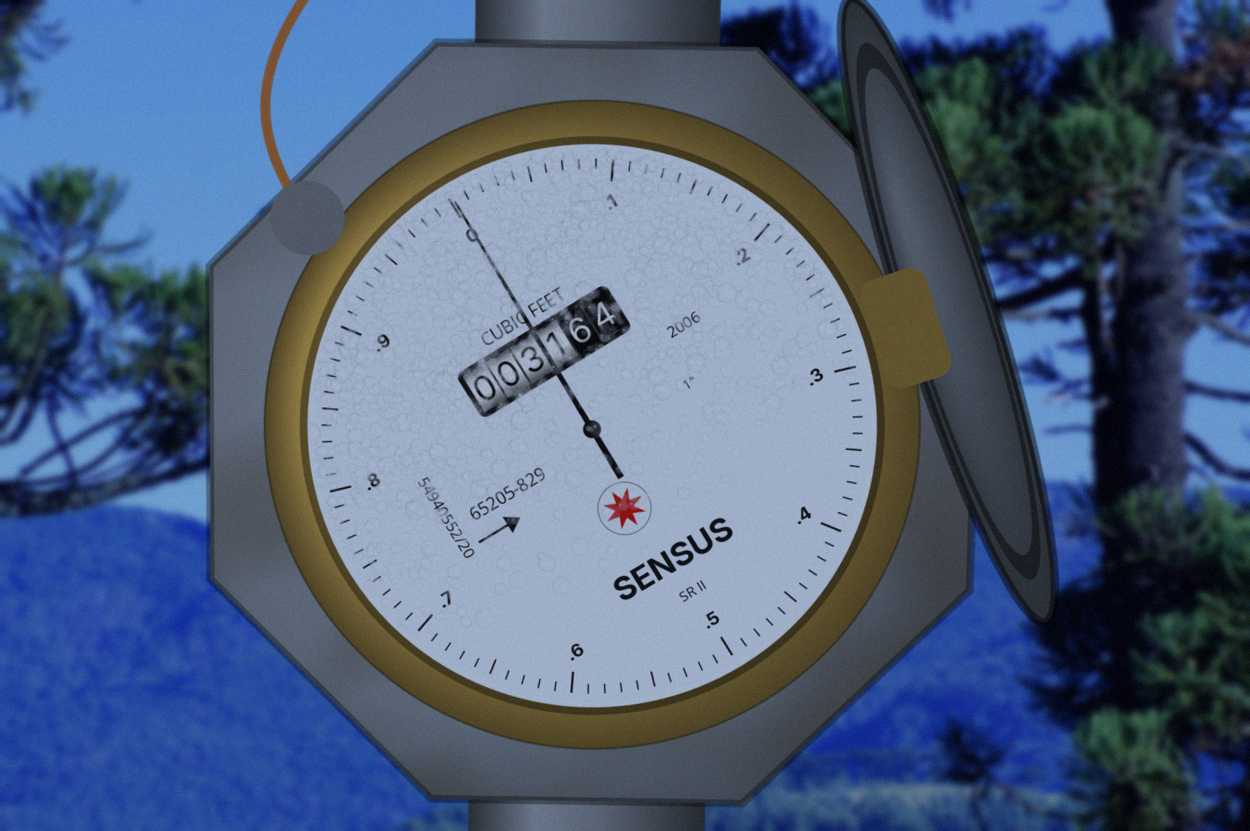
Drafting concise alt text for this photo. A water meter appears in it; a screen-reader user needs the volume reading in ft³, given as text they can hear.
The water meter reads 3164.00 ft³
